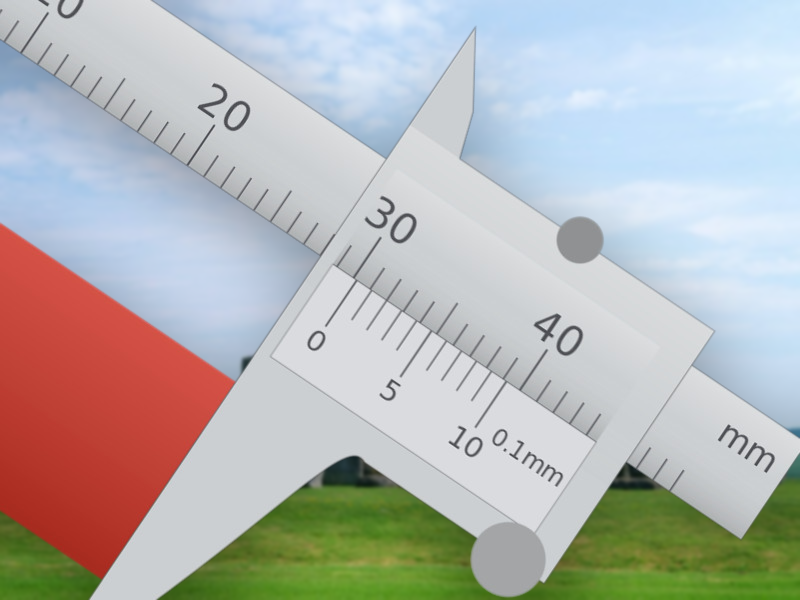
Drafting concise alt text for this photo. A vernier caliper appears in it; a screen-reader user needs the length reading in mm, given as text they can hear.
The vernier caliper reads 30.2 mm
